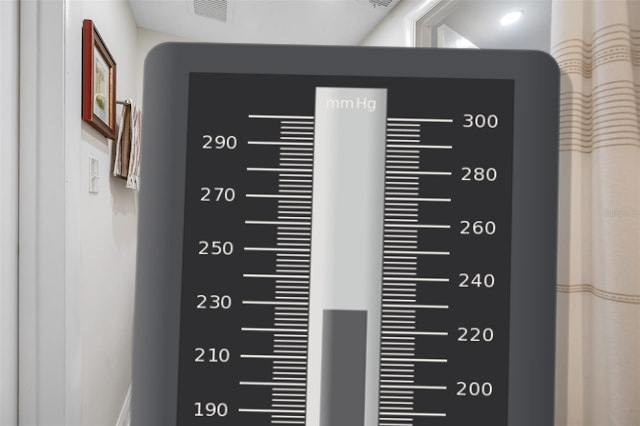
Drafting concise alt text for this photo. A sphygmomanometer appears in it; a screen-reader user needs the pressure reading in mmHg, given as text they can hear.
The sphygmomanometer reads 228 mmHg
